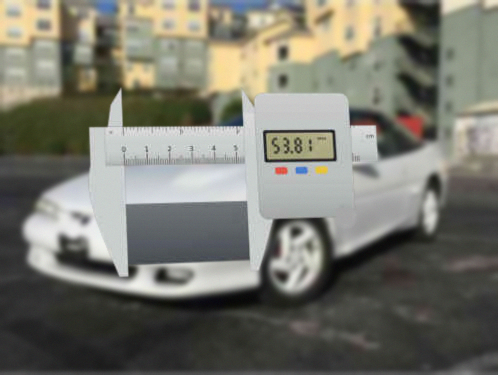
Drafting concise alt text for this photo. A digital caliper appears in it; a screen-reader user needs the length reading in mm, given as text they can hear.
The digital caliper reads 53.81 mm
